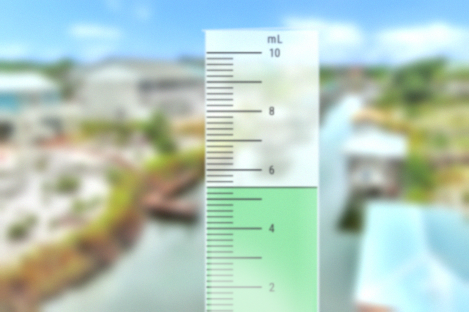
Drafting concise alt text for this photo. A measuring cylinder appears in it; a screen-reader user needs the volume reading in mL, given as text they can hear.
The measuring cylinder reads 5.4 mL
